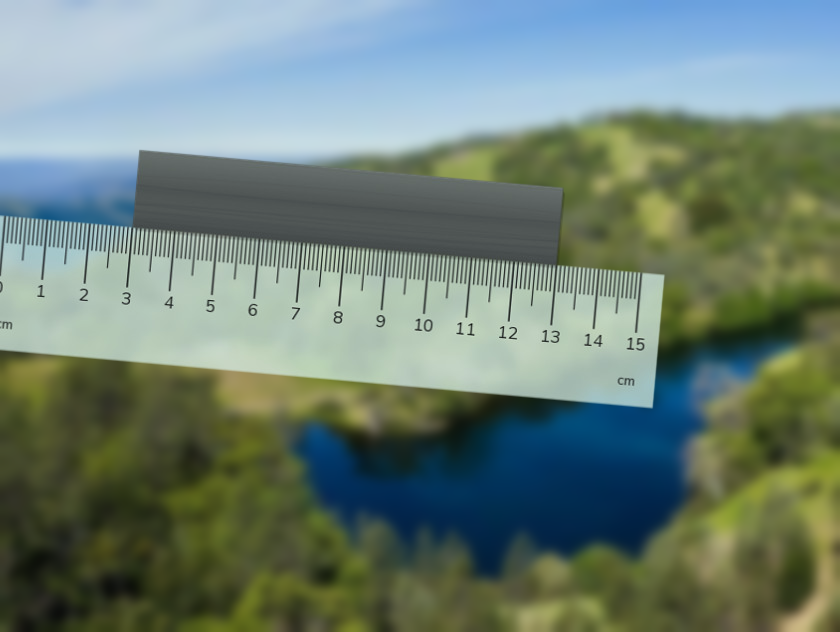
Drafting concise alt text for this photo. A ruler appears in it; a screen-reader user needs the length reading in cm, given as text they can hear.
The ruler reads 10 cm
